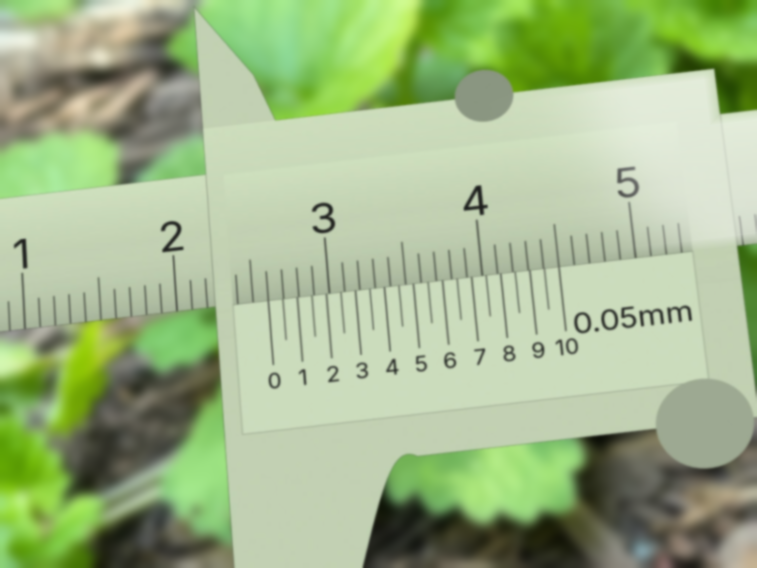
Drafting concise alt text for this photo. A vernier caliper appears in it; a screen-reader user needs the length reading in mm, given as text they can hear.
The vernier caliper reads 26.0 mm
